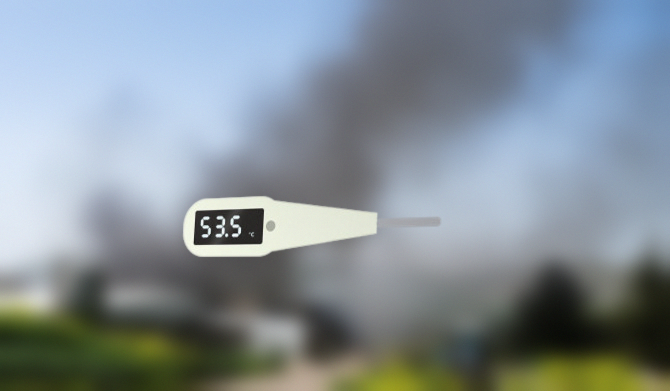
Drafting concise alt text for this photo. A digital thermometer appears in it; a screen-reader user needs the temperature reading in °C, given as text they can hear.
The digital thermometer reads 53.5 °C
